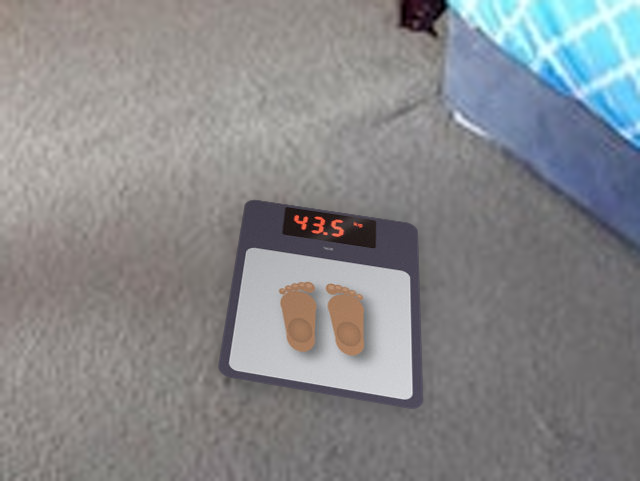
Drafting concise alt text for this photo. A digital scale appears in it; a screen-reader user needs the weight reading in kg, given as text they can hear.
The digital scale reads 43.5 kg
